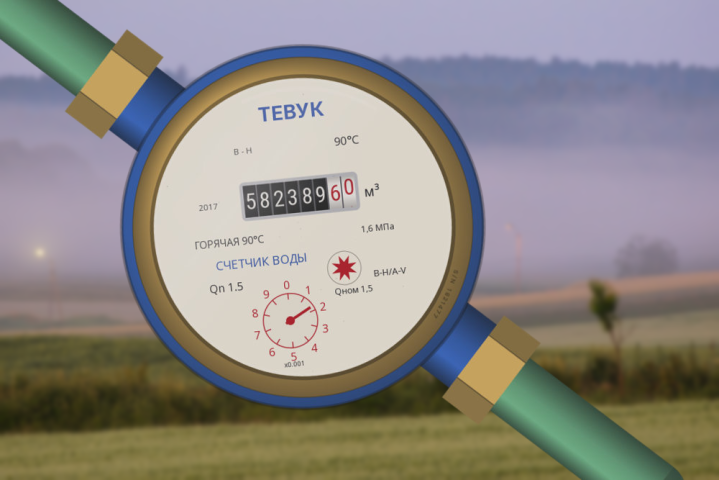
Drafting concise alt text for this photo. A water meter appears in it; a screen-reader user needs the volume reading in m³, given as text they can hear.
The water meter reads 582389.601 m³
